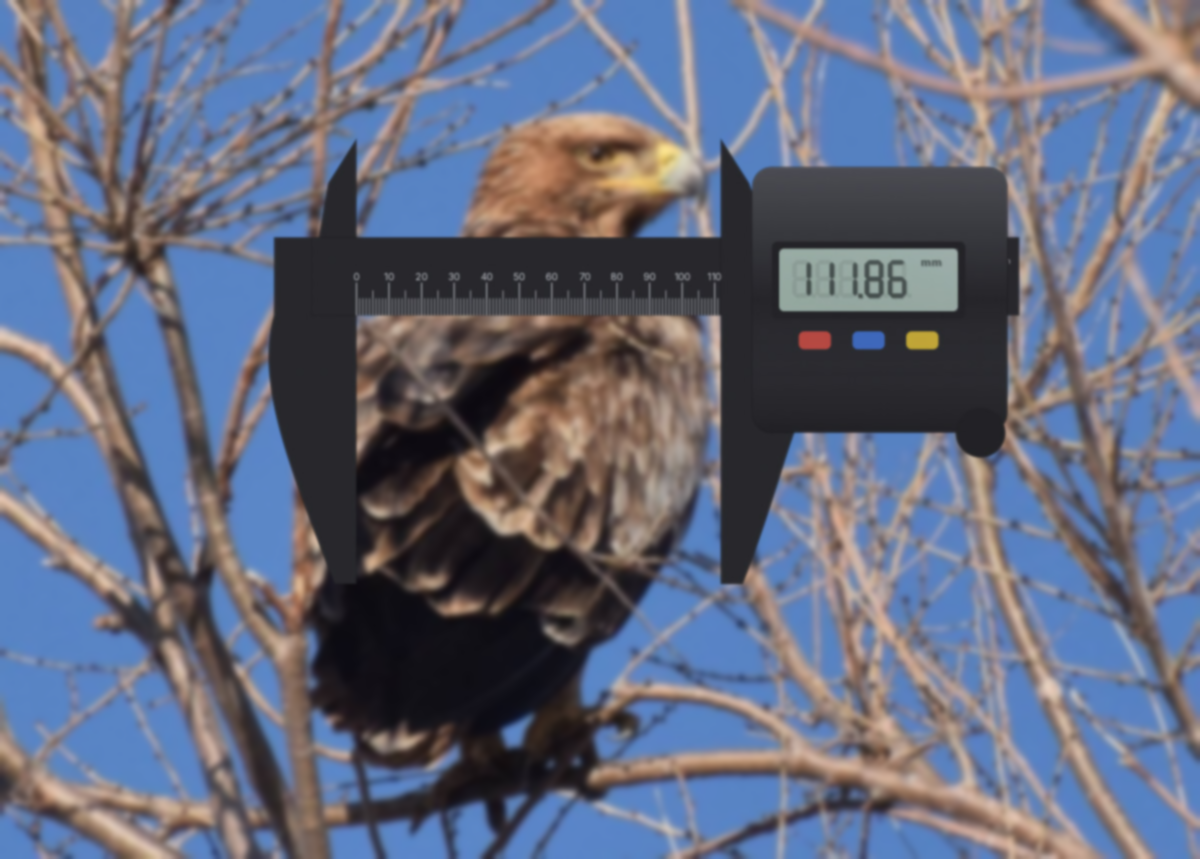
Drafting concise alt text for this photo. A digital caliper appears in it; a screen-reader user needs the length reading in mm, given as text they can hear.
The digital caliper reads 111.86 mm
